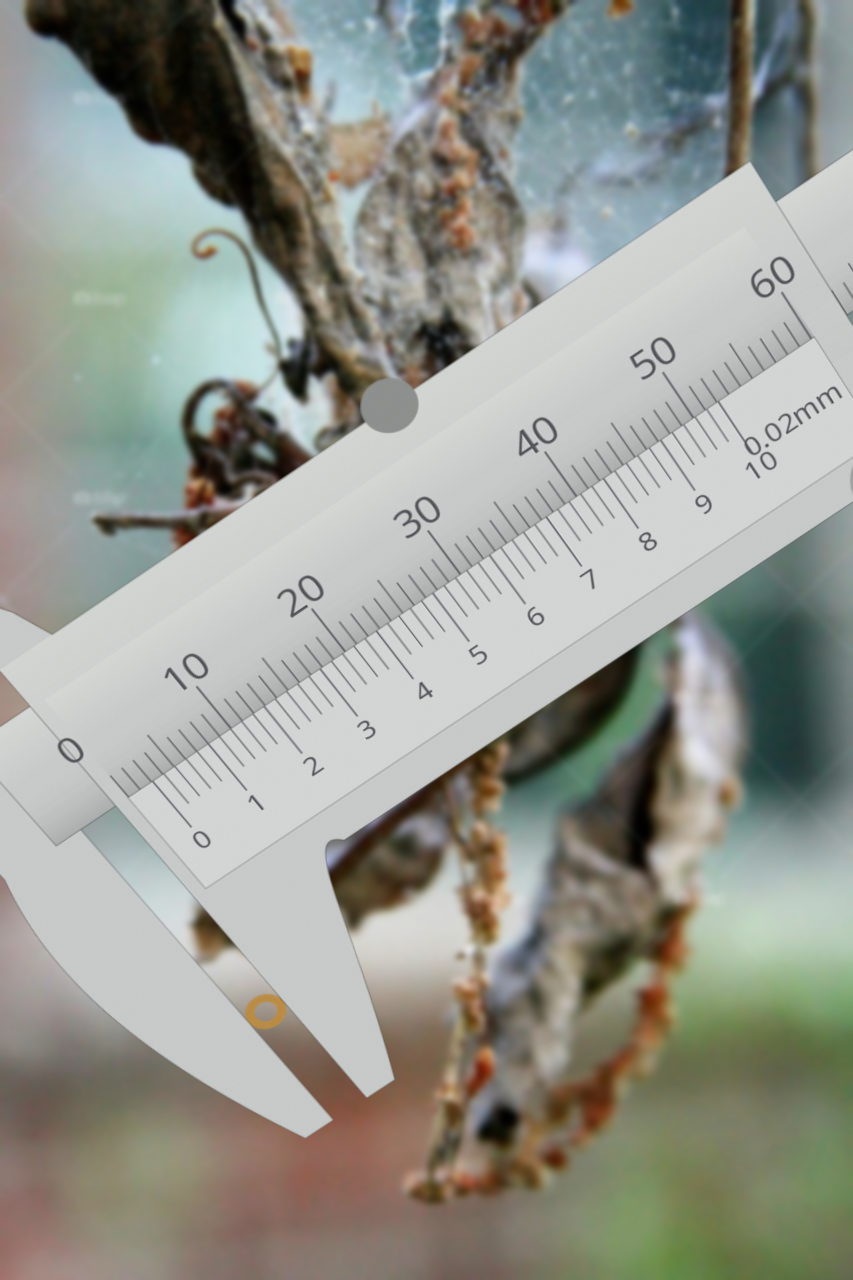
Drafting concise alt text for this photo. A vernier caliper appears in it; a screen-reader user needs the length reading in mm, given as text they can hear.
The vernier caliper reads 3.1 mm
